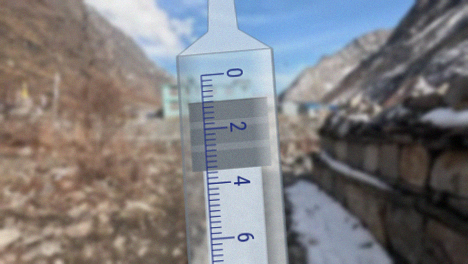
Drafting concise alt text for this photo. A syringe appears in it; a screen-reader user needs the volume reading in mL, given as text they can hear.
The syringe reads 1 mL
